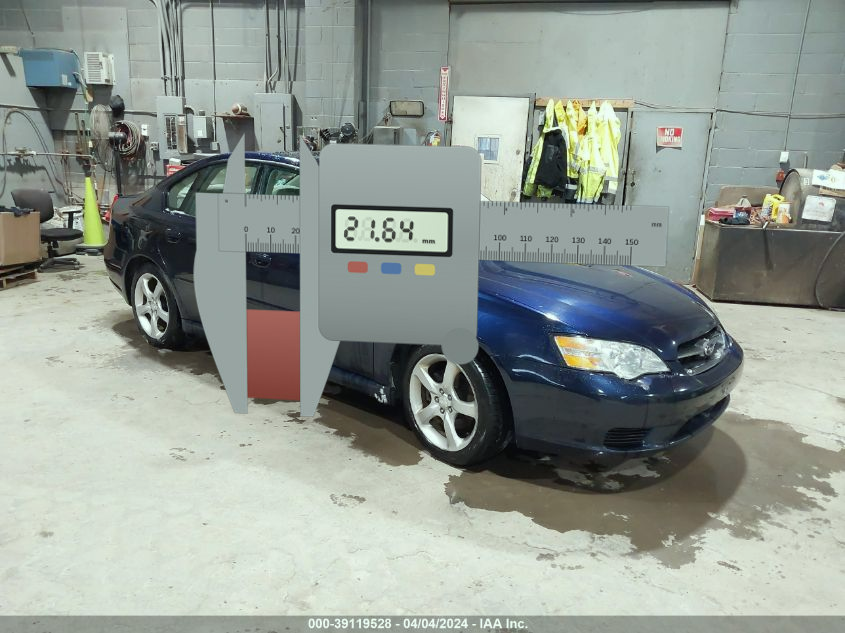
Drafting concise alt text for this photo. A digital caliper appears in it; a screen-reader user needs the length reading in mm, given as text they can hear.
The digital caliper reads 21.64 mm
